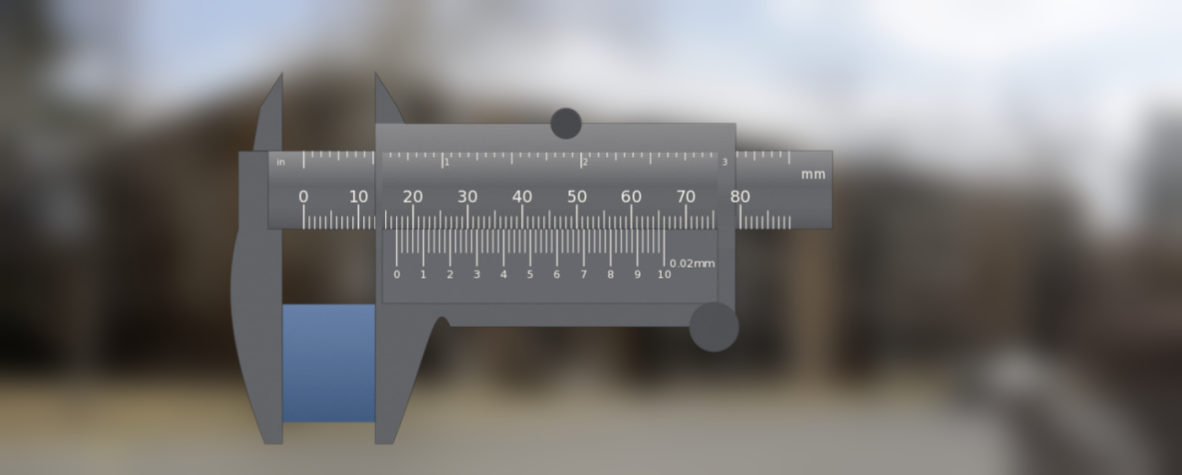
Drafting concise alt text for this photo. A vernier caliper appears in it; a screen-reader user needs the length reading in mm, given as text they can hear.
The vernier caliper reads 17.0 mm
